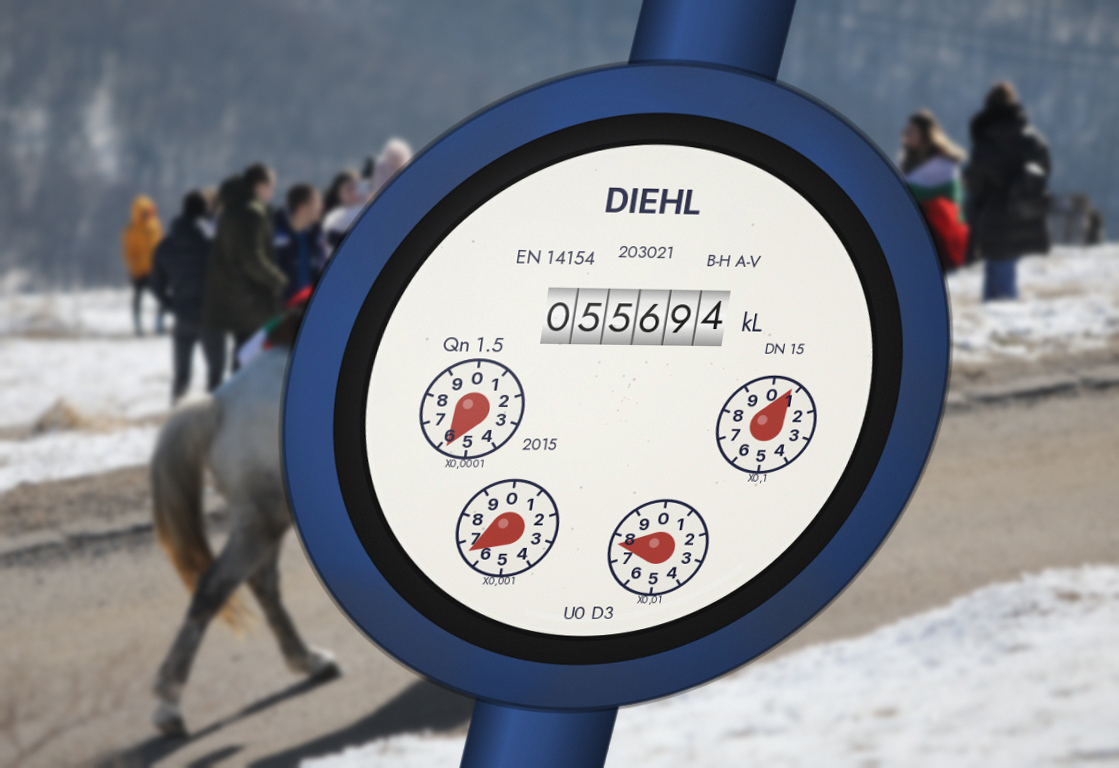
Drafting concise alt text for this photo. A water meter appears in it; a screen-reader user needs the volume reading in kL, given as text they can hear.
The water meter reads 55694.0765 kL
